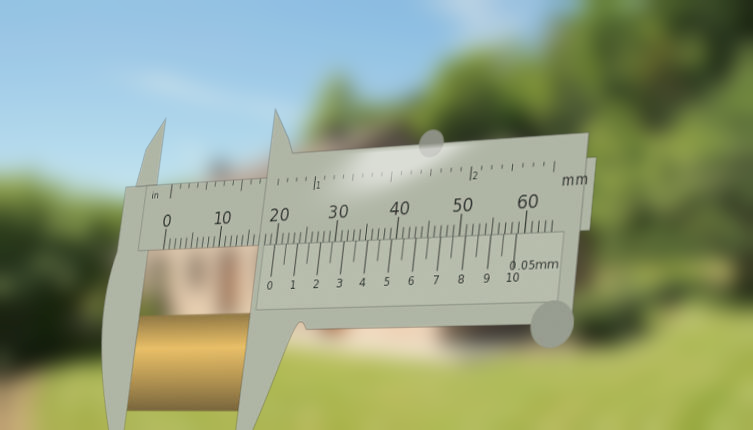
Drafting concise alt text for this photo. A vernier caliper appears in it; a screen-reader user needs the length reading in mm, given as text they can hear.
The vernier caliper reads 19.8 mm
